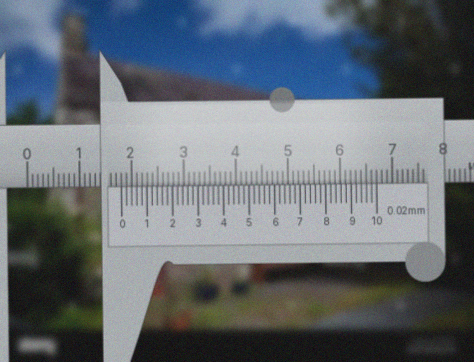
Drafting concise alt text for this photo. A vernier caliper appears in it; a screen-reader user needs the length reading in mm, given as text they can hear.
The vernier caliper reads 18.0 mm
